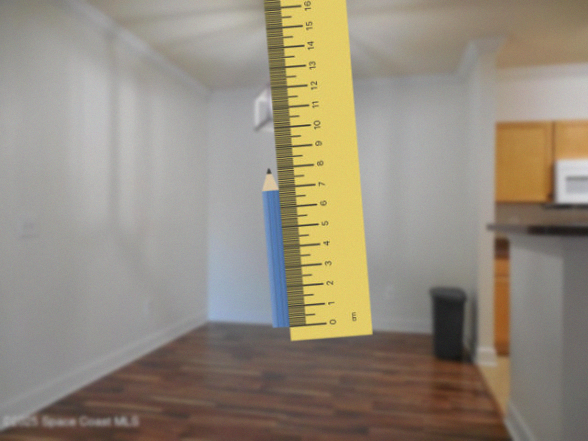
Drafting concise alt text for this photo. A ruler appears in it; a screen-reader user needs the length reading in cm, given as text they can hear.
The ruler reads 8 cm
